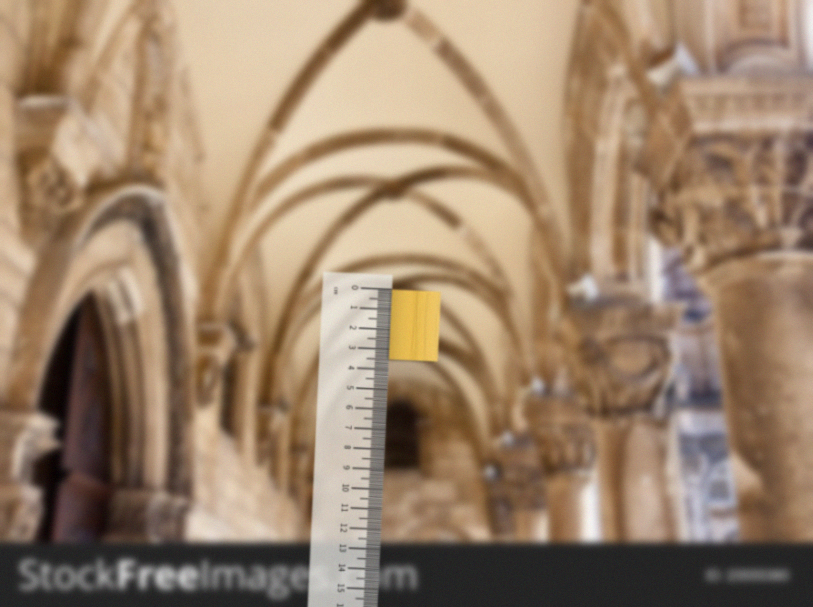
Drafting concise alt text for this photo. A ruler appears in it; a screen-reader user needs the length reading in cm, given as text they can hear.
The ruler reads 3.5 cm
